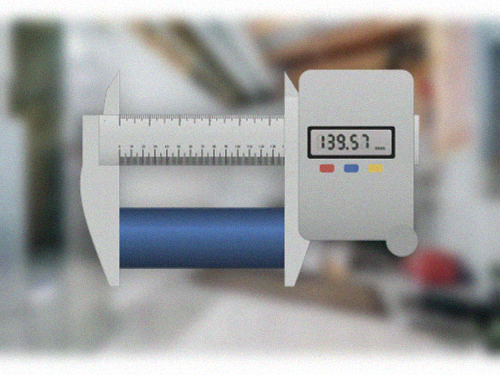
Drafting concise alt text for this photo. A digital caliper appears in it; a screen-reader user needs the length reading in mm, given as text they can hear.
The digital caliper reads 139.57 mm
